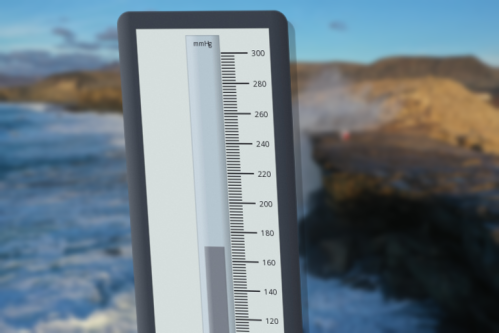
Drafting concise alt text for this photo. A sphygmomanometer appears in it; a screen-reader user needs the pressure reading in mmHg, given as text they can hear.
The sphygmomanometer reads 170 mmHg
